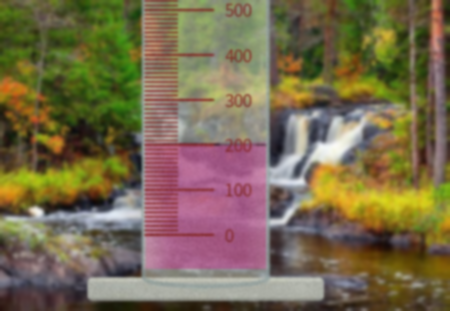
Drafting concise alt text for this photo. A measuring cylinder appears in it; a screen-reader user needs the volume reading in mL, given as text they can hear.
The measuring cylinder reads 200 mL
